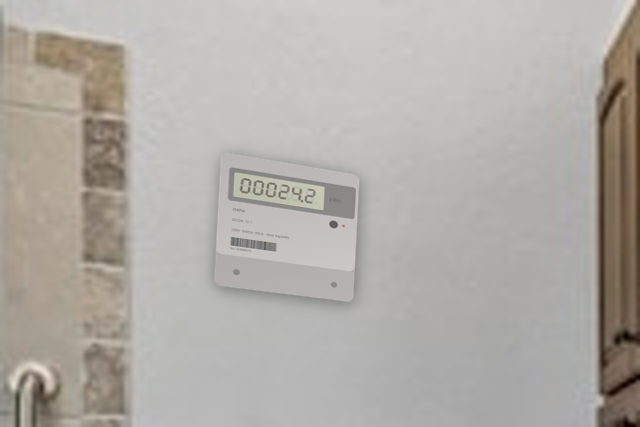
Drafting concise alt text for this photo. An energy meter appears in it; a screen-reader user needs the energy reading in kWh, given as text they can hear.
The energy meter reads 24.2 kWh
